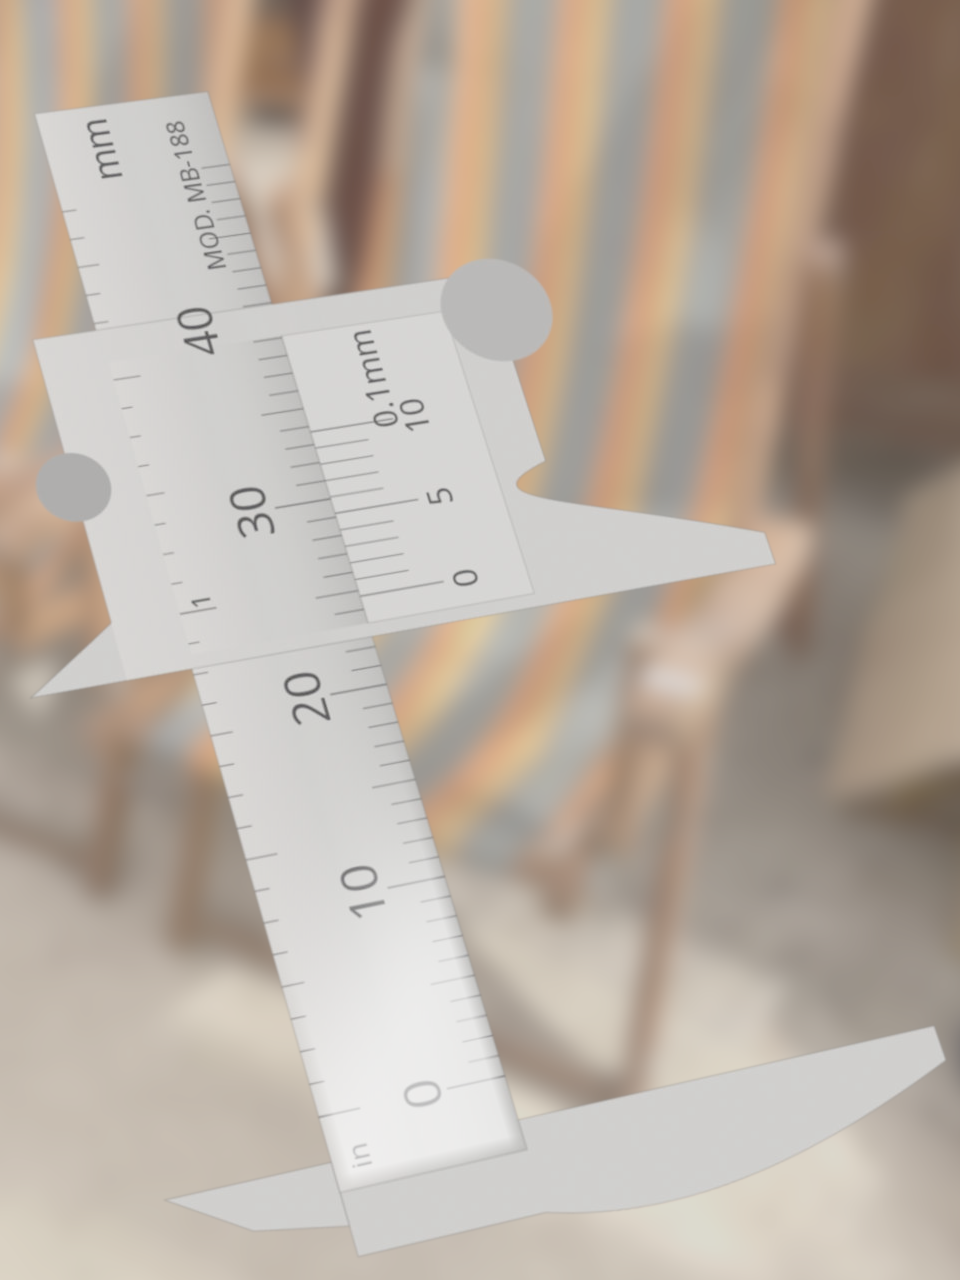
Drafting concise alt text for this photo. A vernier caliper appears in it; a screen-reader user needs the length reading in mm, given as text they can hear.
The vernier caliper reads 24.7 mm
